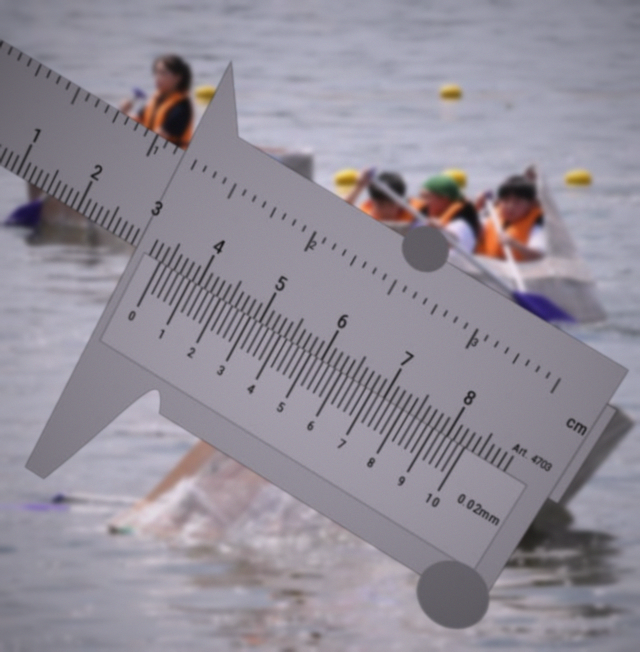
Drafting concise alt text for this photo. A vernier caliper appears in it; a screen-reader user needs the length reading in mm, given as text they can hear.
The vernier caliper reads 33.8 mm
